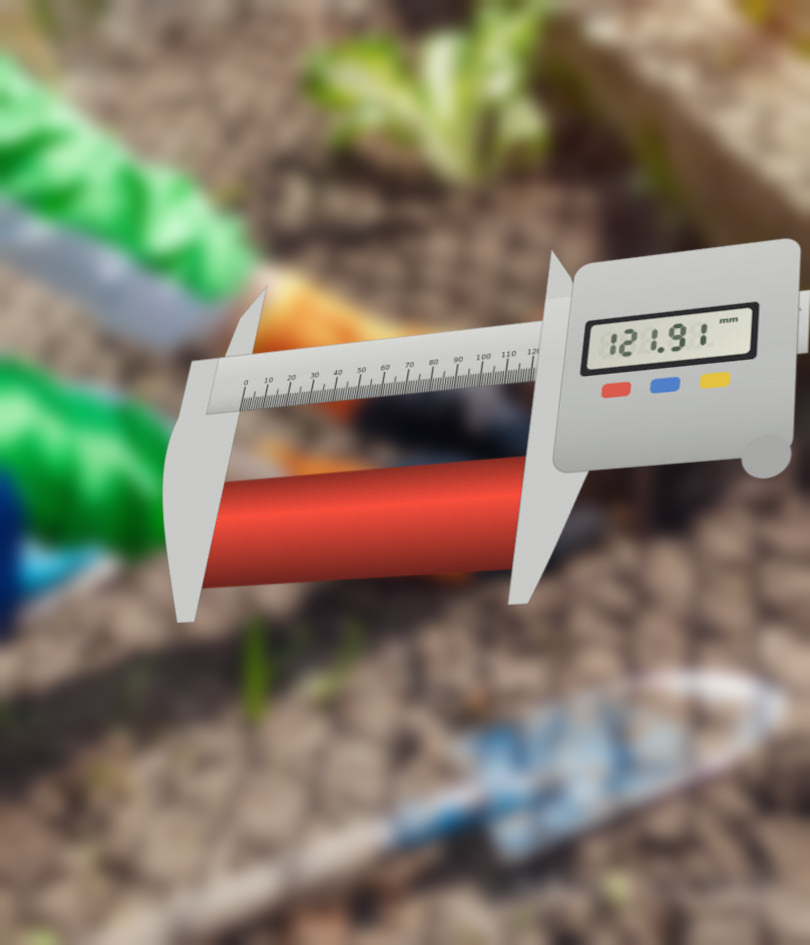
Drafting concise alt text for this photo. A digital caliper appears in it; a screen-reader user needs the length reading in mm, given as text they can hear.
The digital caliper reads 121.91 mm
